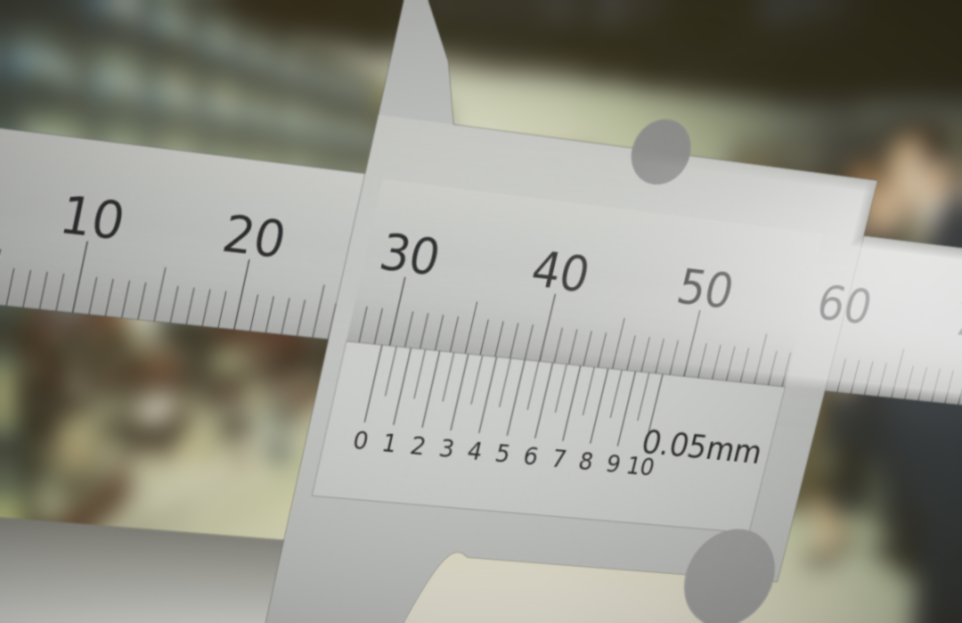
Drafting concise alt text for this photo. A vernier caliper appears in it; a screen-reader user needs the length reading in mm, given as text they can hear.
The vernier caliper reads 29.5 mm
